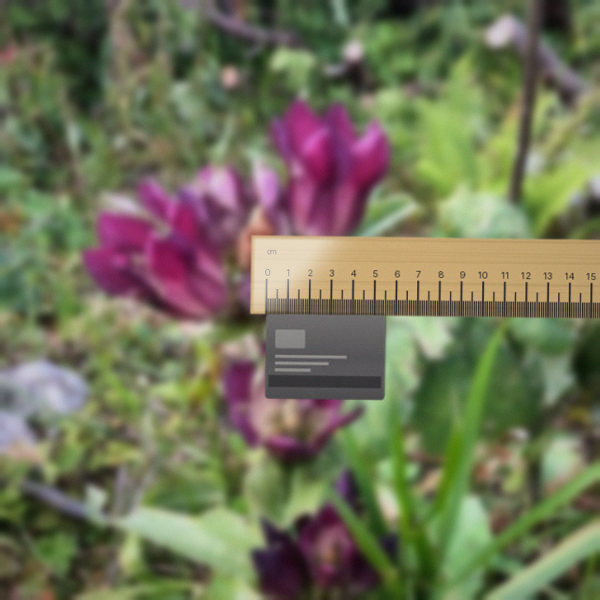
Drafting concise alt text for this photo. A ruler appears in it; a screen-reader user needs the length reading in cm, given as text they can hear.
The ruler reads 5.5 cm
